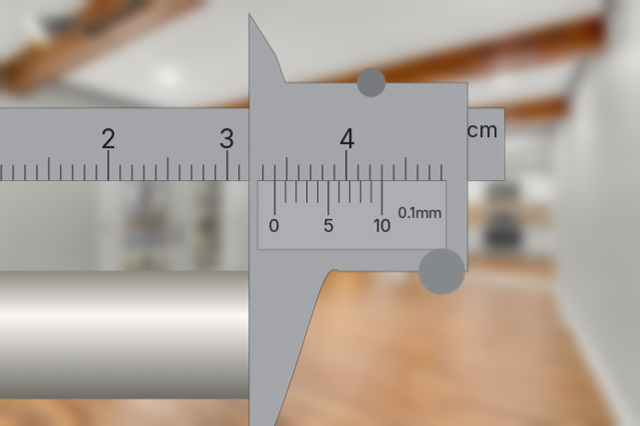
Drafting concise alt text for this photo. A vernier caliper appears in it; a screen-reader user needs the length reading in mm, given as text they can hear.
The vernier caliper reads 34.0 mm
